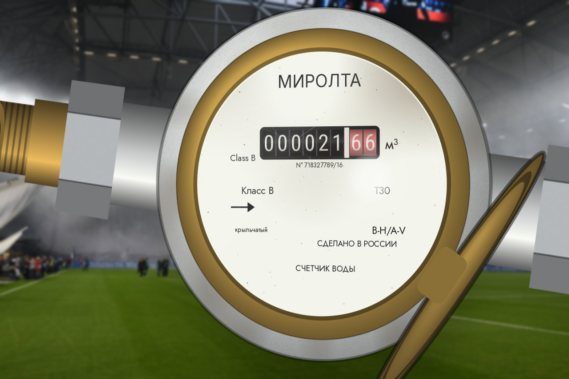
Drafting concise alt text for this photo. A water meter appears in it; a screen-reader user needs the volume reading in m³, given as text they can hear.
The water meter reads 21.66 m³
